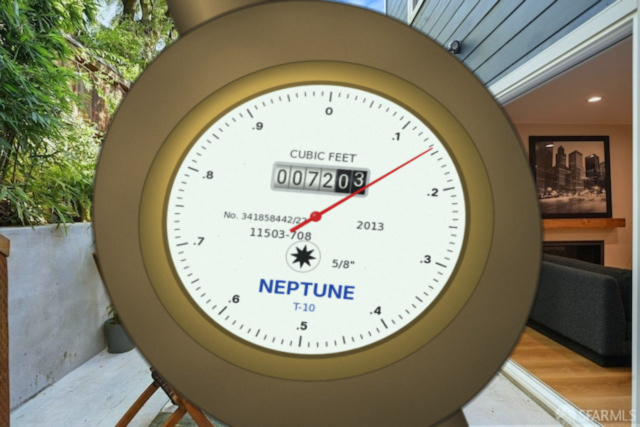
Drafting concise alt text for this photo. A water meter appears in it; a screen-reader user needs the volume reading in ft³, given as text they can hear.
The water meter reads 7203.14 ft³
